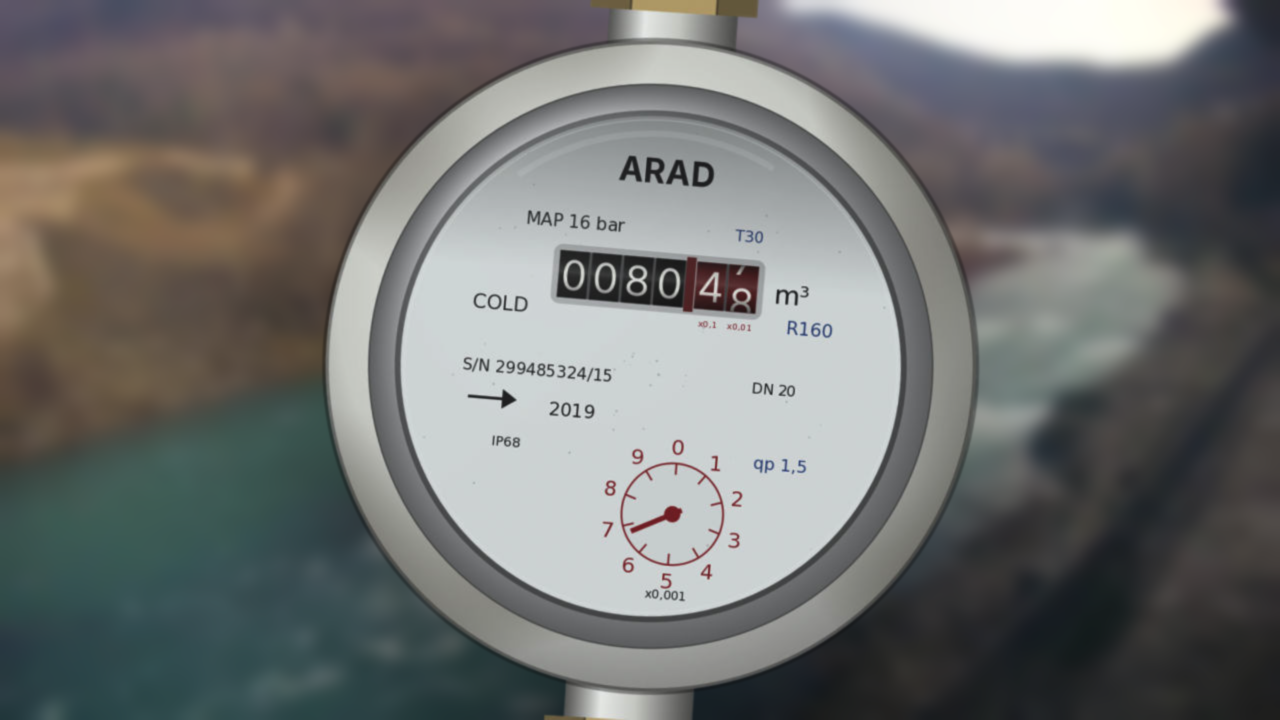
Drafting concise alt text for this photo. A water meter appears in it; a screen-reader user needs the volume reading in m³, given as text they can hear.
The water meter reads 80.476 m³
